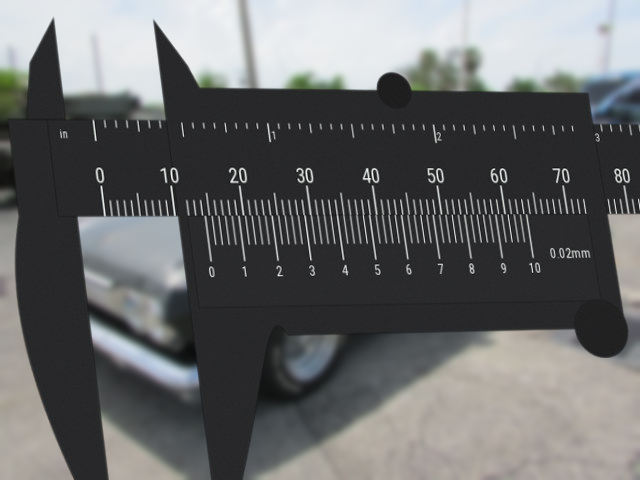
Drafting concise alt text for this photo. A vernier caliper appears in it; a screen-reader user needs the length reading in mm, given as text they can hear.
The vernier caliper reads 14.4 mm
